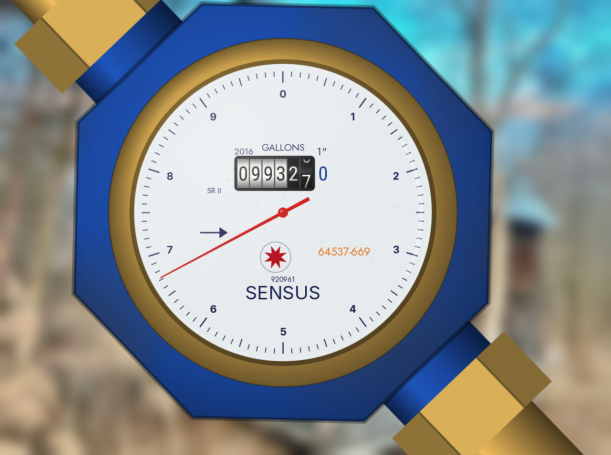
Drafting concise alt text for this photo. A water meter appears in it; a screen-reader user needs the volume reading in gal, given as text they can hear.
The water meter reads 993266.7 gal
